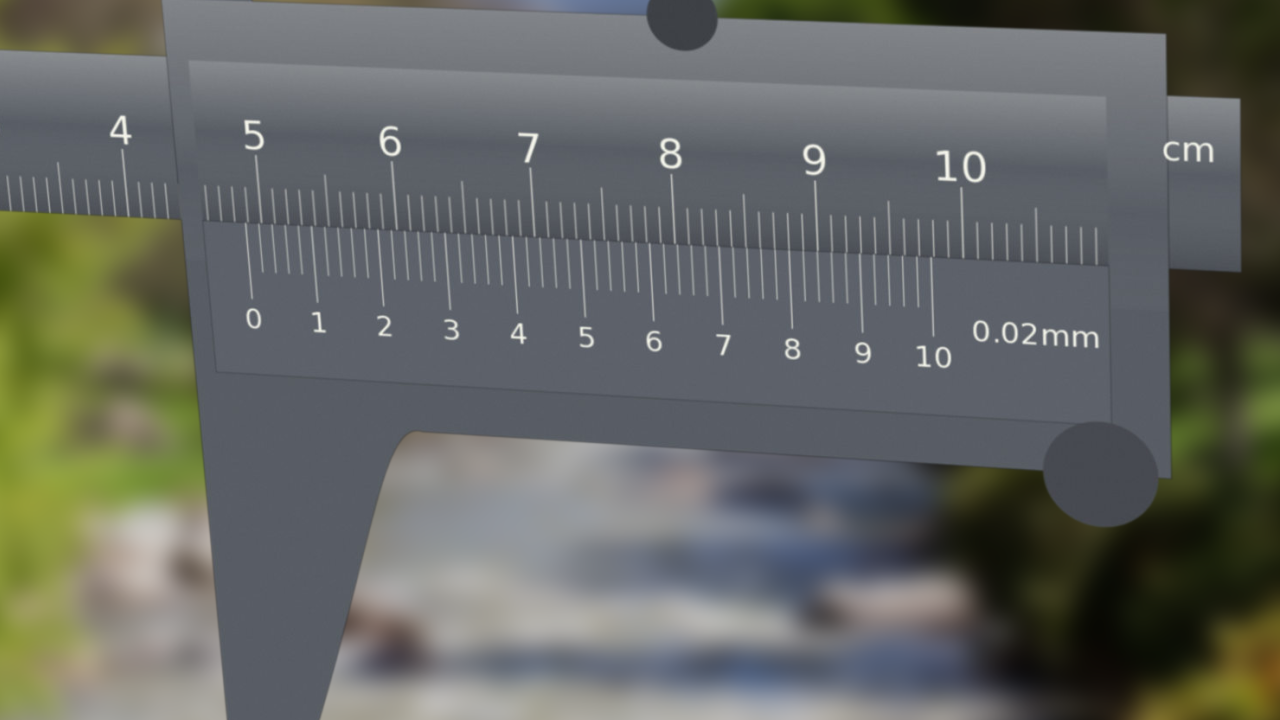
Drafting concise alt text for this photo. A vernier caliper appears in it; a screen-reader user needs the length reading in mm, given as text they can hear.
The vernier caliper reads 48.8 mm
